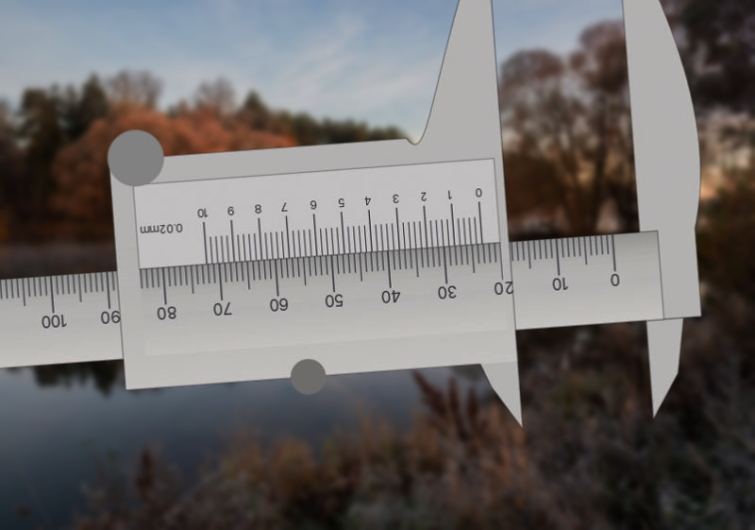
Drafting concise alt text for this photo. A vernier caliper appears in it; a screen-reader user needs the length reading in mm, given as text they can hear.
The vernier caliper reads 23.2 mm
